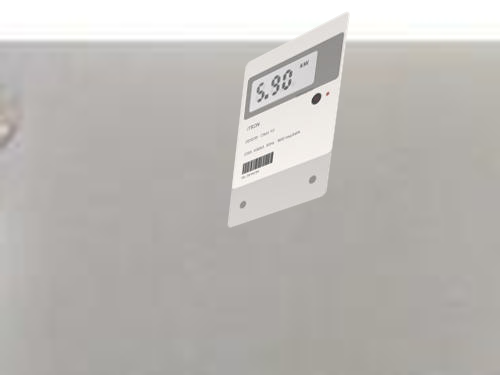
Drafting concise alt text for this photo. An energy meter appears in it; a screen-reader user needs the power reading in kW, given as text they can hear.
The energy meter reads 5.90 kW
